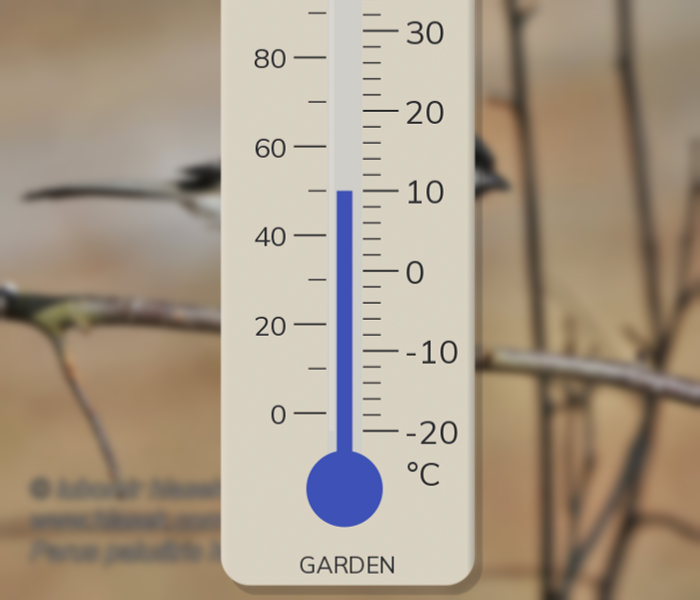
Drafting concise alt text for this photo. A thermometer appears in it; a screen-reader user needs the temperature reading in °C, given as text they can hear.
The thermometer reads 10 °C
